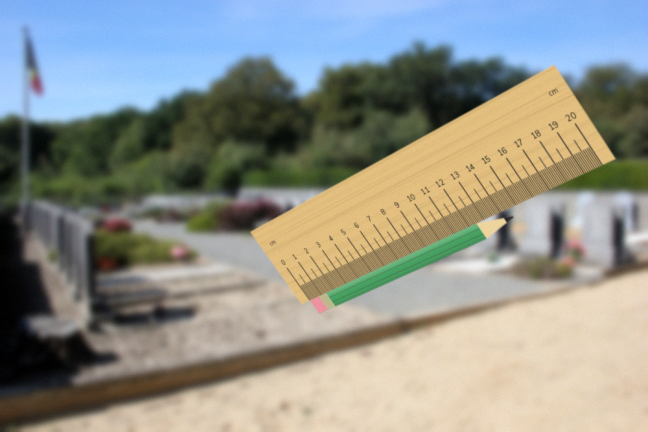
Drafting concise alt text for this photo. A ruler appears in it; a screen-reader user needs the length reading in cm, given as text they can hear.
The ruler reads 14.5 cm
